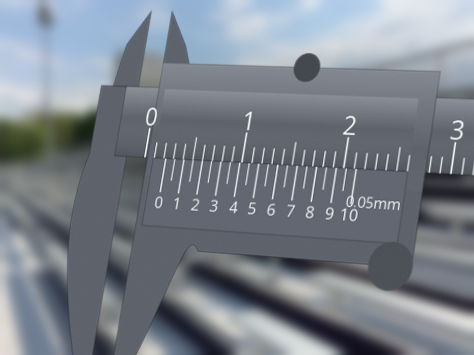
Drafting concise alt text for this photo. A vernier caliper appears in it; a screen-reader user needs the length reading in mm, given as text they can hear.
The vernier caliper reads 2.2 mm
